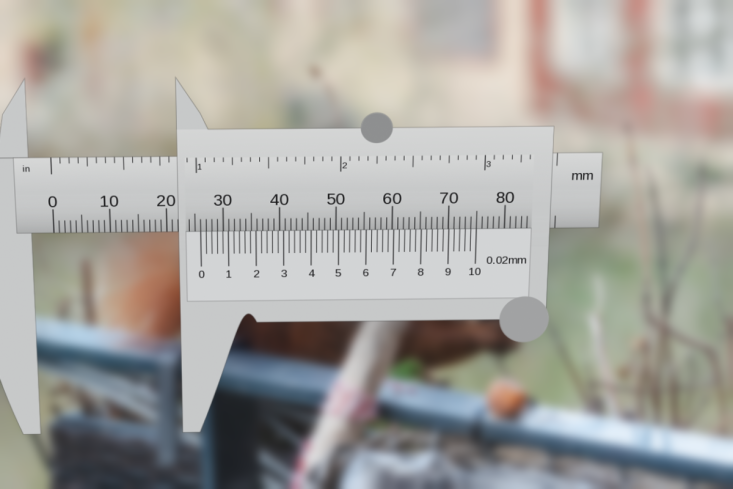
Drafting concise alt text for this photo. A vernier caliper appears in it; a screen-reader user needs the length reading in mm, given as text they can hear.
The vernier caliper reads 26.0 mm
